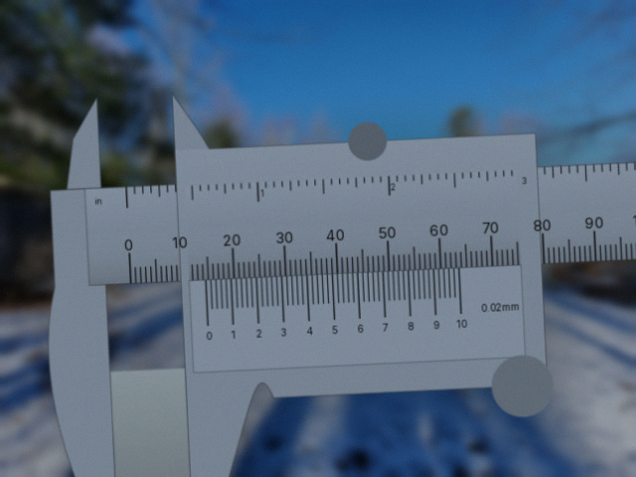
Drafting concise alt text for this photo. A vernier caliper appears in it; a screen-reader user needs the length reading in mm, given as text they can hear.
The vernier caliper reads 14.5 mm
